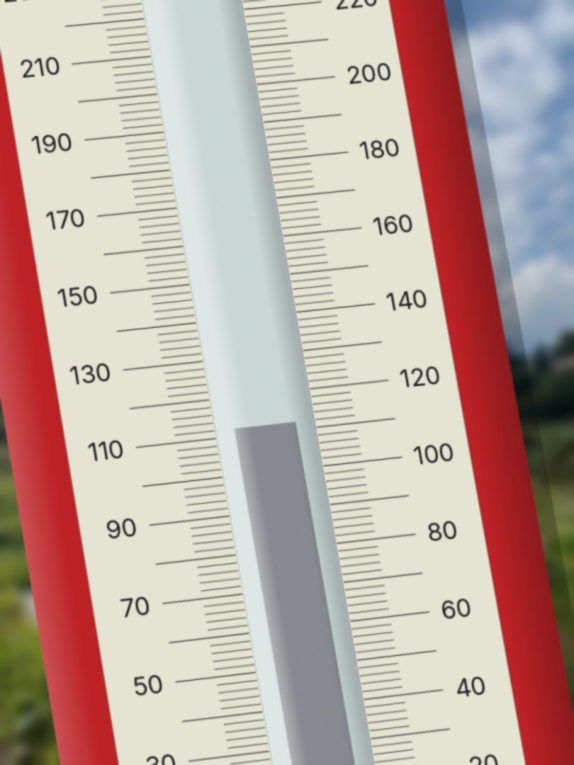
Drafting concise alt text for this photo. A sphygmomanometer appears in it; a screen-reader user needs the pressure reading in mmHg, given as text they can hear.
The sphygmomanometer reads 112 mmHg
